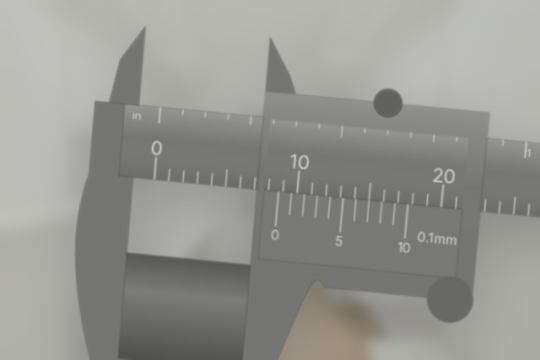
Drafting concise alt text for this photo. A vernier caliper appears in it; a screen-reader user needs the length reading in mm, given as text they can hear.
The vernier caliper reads 8.7 mm
